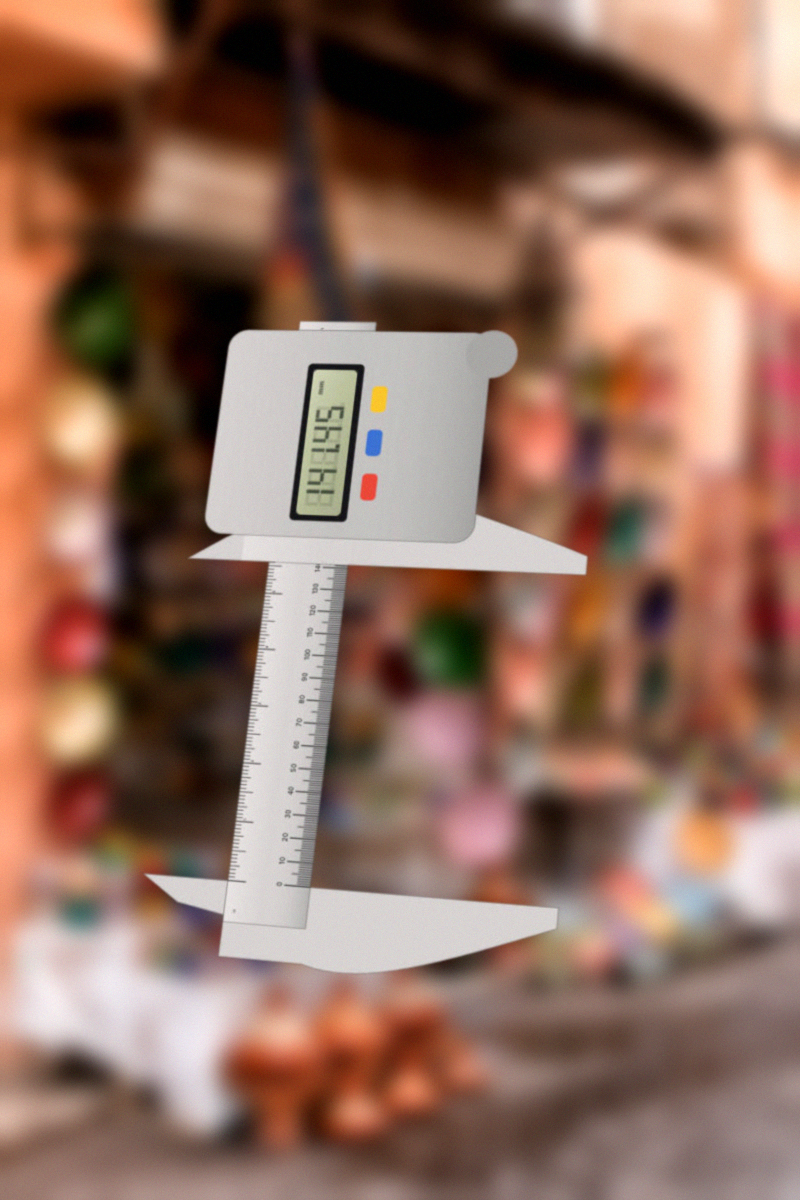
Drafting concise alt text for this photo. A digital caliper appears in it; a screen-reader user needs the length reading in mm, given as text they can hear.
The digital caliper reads 141.45 mm
